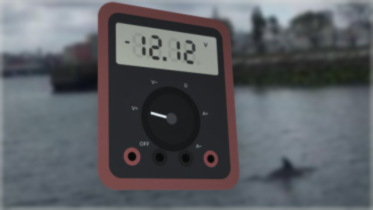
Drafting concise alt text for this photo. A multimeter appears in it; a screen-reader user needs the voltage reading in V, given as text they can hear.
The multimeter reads -12.12 V
